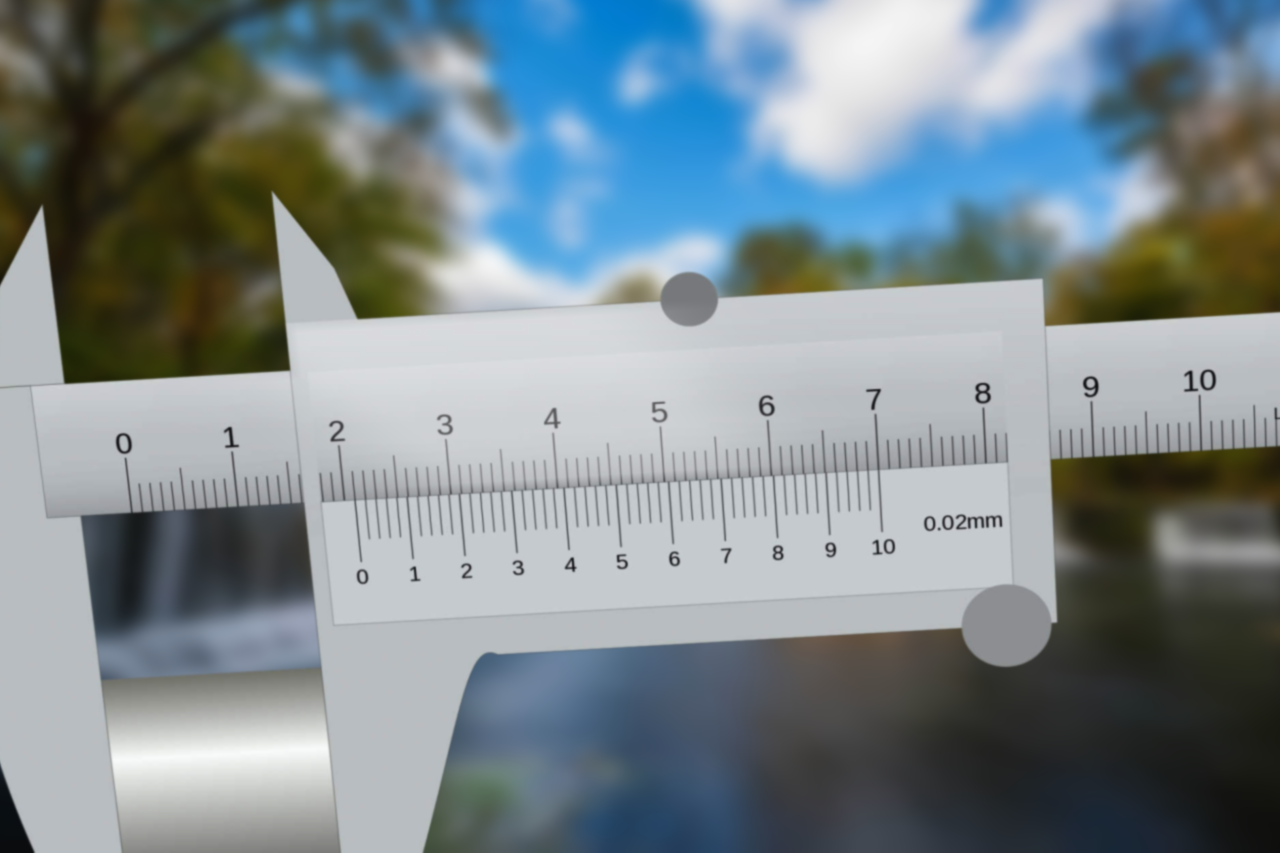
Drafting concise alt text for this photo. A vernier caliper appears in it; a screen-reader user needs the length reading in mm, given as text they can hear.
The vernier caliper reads 21.0 mm
